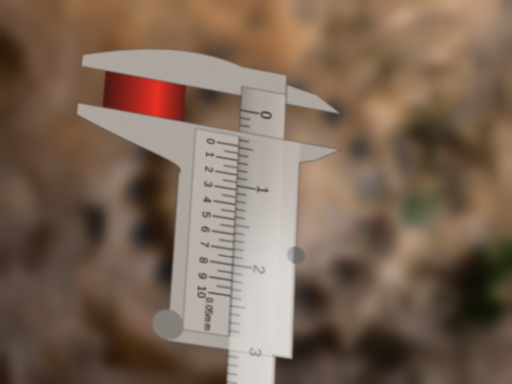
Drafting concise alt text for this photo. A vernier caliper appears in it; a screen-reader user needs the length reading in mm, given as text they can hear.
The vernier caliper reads 4.8 mm
